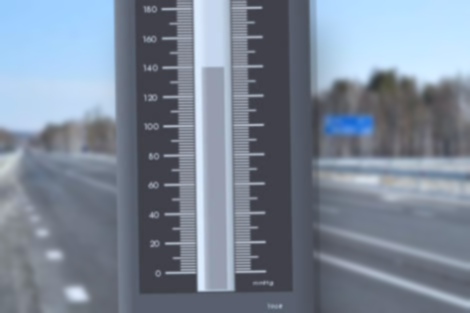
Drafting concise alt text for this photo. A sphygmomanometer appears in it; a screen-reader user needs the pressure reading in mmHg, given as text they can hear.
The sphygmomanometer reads 140 mmHg
